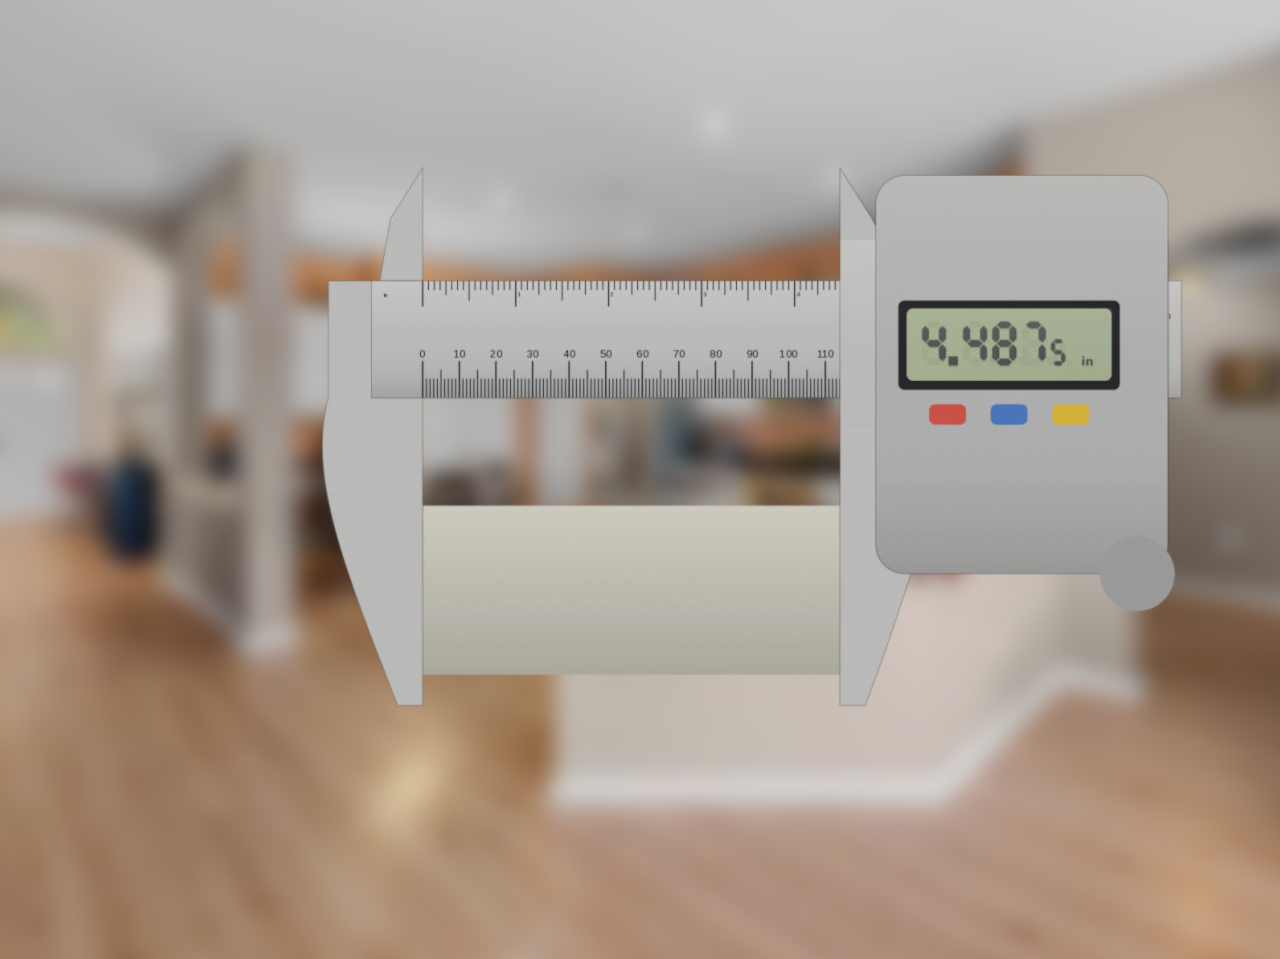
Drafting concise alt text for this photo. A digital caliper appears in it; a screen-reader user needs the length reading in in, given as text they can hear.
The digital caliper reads 4.4875 in
